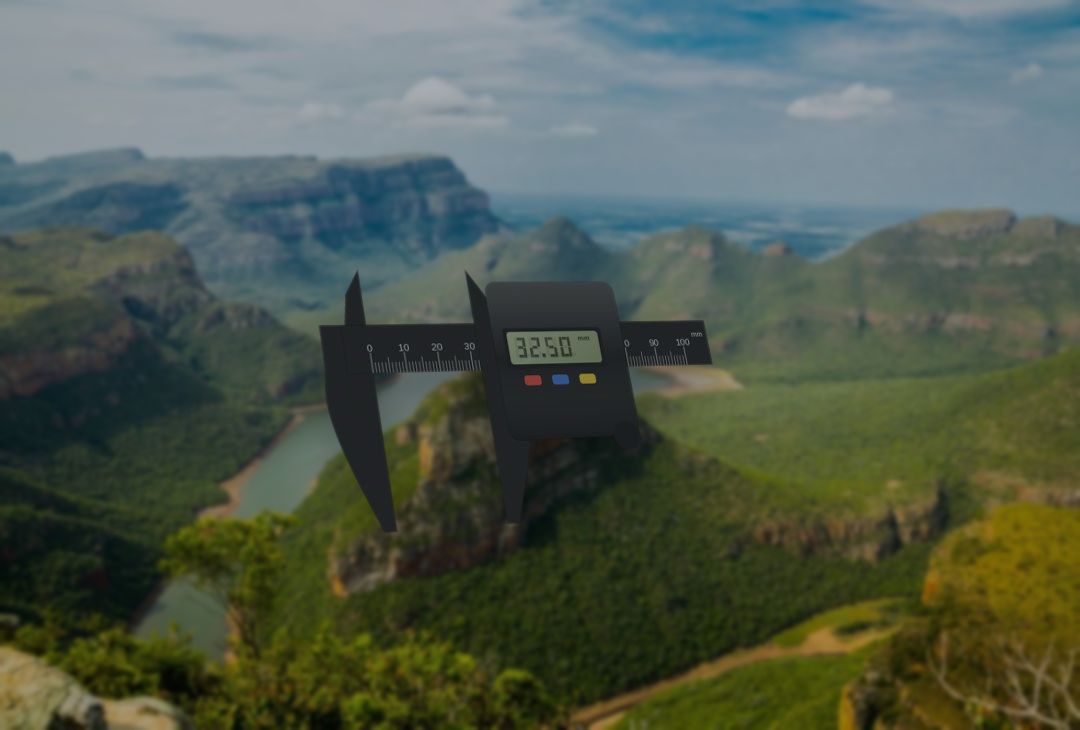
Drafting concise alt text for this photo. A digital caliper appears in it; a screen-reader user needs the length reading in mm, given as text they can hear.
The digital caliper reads 32.50 mm
